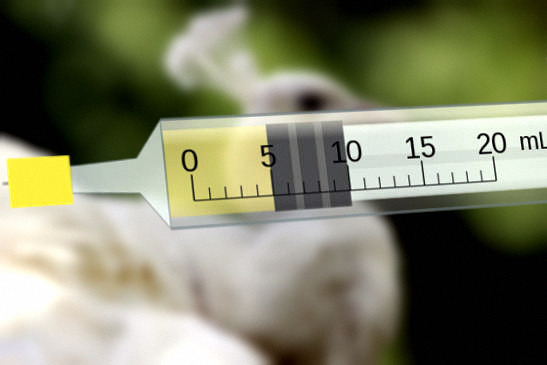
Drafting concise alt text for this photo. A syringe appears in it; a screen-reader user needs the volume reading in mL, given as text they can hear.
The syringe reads 5 mL
